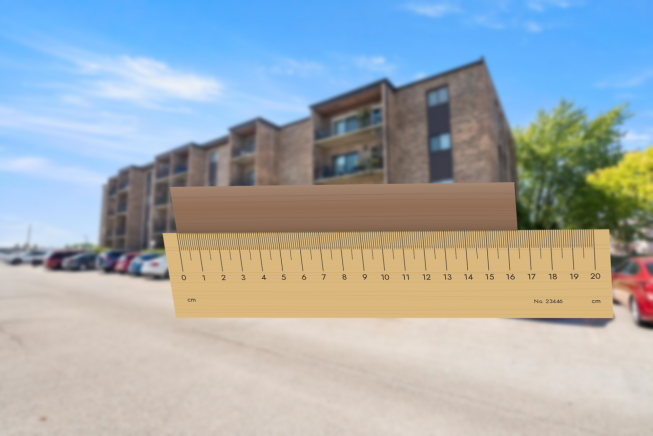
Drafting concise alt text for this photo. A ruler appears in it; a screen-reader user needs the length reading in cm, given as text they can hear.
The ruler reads 16.5 cm
